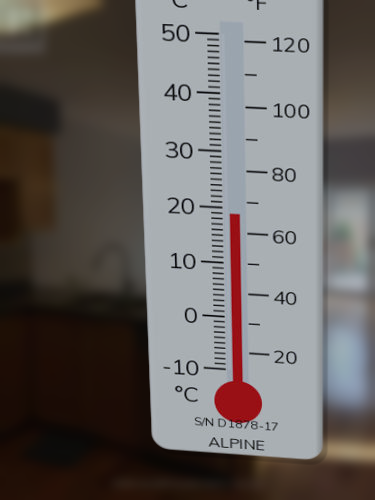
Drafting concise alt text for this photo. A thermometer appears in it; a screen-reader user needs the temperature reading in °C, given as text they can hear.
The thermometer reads 19 °C
